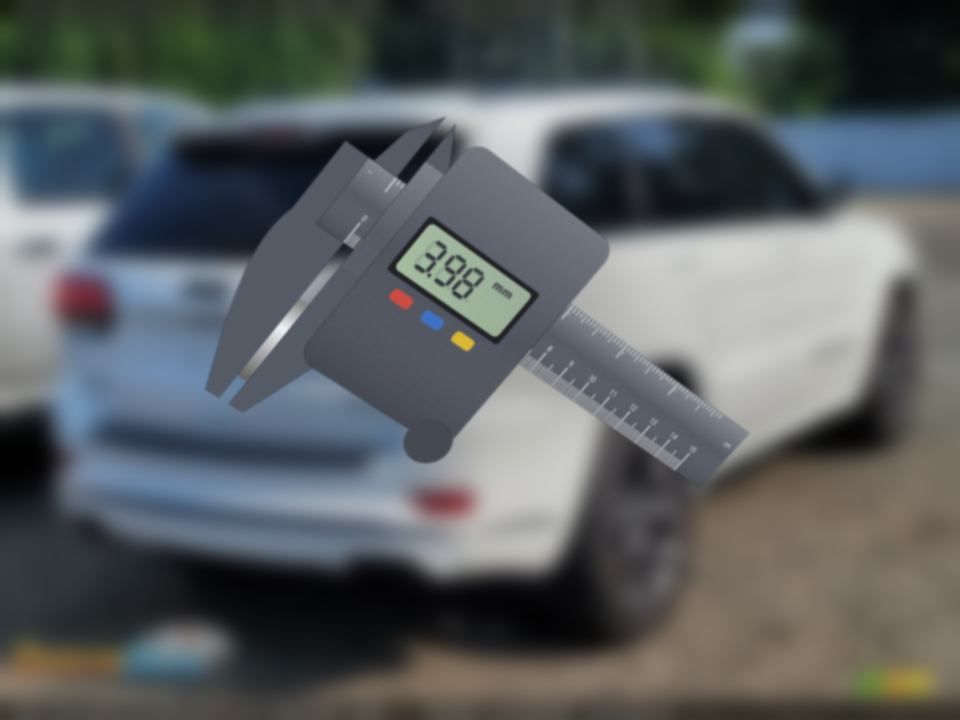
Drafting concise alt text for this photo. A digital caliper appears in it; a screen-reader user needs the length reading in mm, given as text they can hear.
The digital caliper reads 3.98 mm
